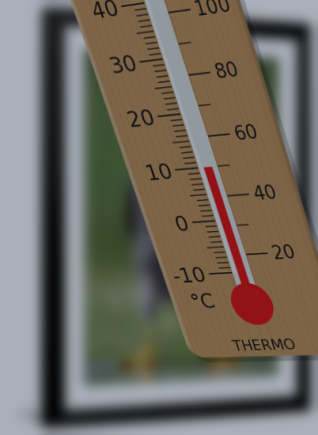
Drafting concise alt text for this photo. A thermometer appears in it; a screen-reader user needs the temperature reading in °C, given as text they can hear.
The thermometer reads 10 °C
